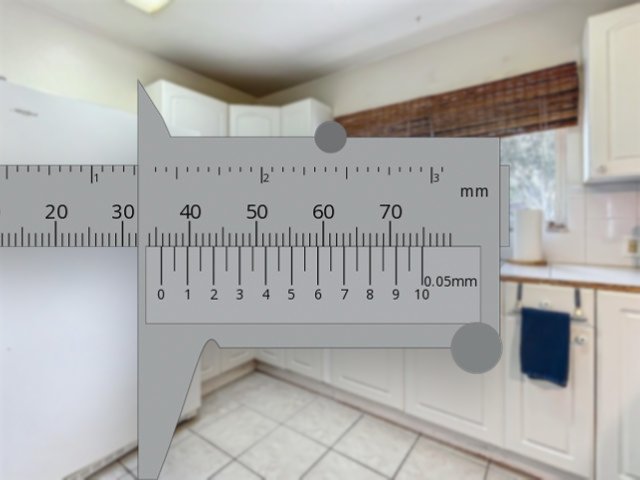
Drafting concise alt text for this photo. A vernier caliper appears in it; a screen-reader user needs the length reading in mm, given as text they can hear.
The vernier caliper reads 35.8 mm
